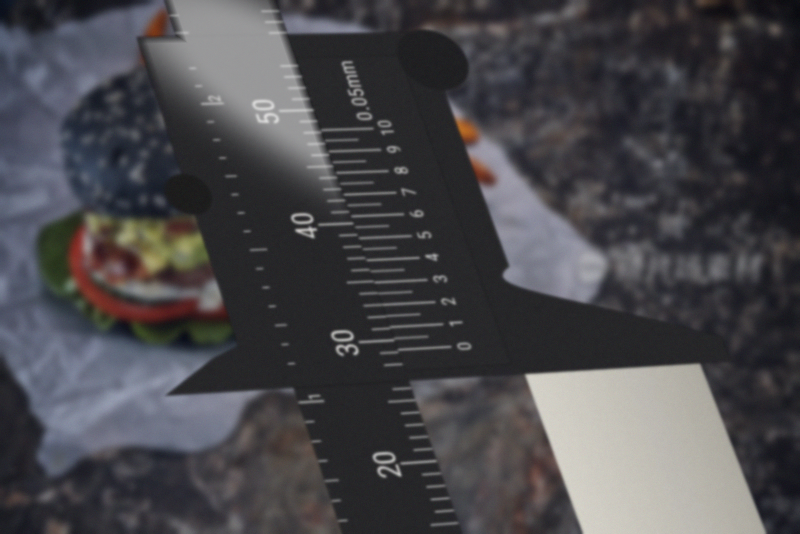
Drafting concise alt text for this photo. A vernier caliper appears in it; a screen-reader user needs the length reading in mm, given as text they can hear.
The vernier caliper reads 29.2 mm
